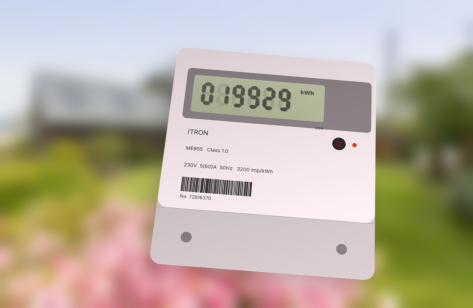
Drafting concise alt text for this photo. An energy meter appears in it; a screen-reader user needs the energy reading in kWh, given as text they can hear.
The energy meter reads 19929 kWh
